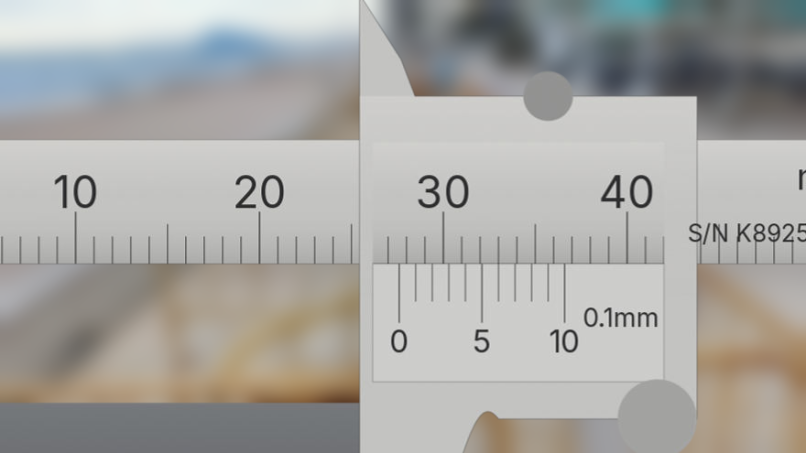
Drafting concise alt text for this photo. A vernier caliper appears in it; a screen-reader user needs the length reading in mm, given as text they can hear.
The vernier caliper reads 27.6 mm
